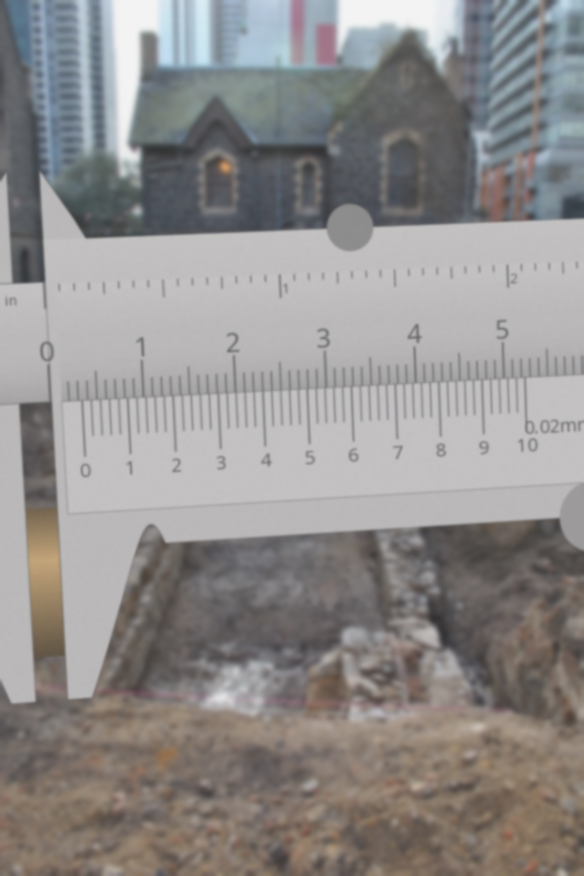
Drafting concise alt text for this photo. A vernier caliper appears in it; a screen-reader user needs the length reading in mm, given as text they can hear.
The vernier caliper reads 3.4 mm
